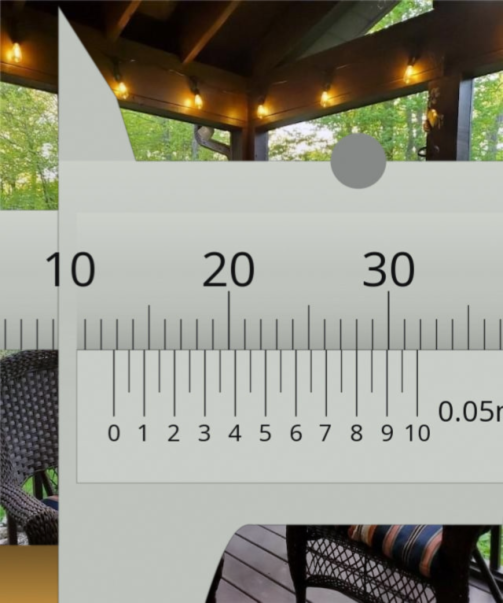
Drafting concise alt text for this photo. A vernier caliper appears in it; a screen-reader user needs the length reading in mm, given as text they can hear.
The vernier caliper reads 12.8 mm
